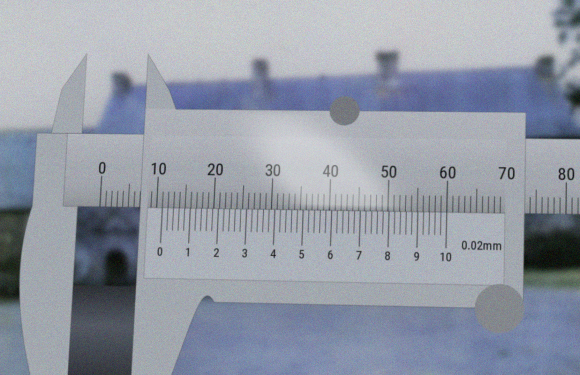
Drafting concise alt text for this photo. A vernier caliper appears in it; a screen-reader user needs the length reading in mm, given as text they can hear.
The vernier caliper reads 11.0 mm
